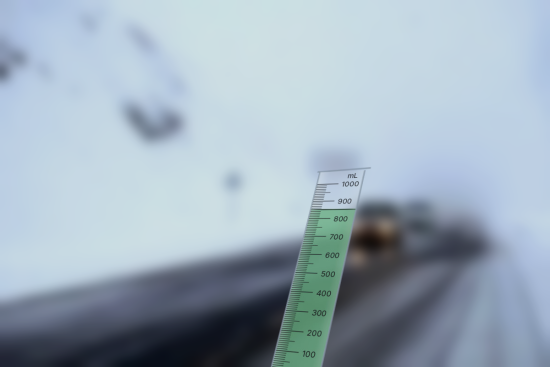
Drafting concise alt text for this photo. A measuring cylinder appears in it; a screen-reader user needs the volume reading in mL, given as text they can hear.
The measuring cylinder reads 850 mL
